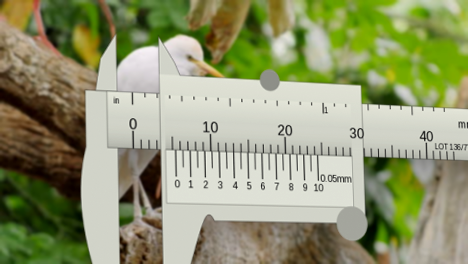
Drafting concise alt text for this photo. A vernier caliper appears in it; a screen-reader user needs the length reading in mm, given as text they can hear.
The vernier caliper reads 5.4 mm
